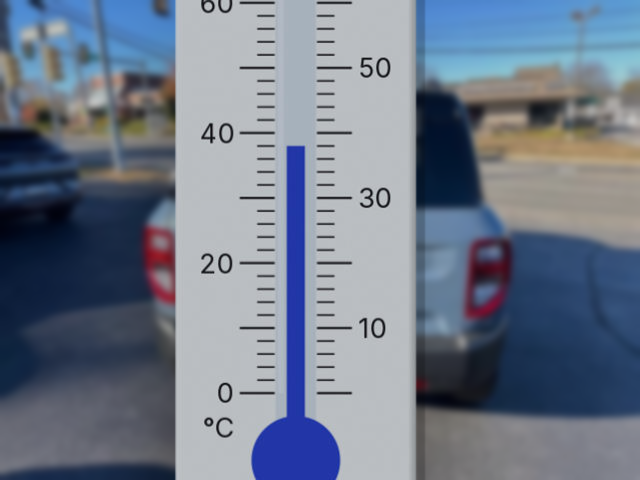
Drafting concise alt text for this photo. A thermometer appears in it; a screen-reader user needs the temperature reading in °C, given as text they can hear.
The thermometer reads 38 °C
